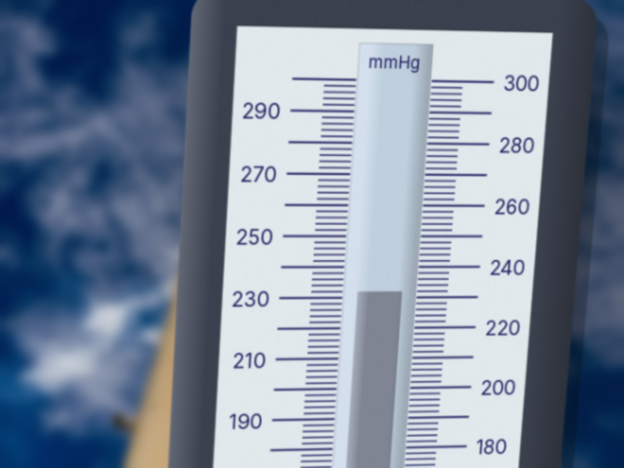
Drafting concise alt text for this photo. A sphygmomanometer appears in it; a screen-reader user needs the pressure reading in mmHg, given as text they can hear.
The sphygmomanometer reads 232 mmHg
